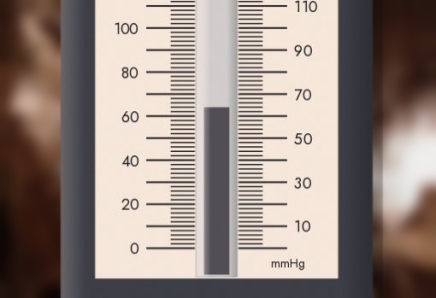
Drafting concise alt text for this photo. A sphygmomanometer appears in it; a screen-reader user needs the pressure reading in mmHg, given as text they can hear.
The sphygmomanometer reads 64 mmHg
